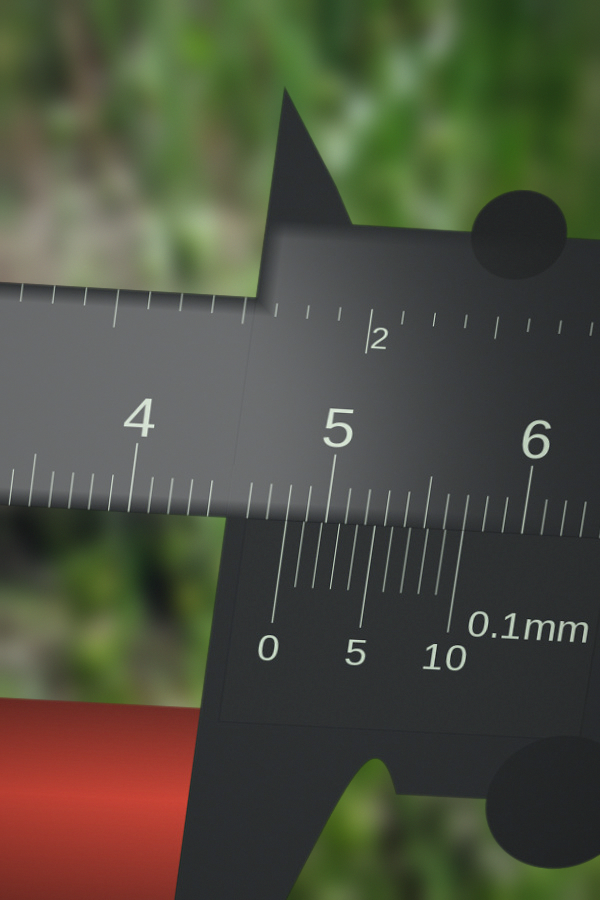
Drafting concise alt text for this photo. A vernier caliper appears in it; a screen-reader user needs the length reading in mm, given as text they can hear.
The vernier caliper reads 48.0 mm
